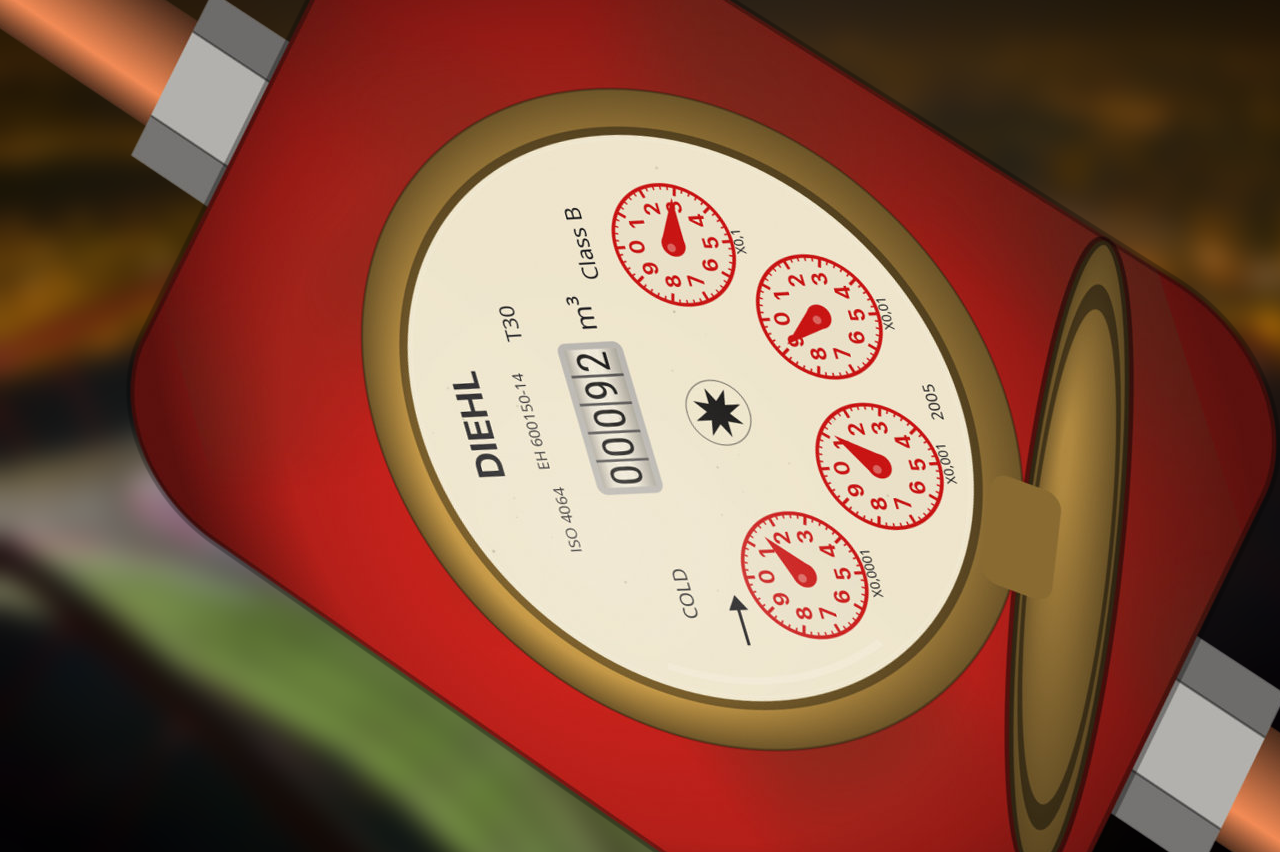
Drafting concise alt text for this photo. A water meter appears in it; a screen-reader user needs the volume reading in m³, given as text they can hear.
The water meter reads 92.2911 m³
